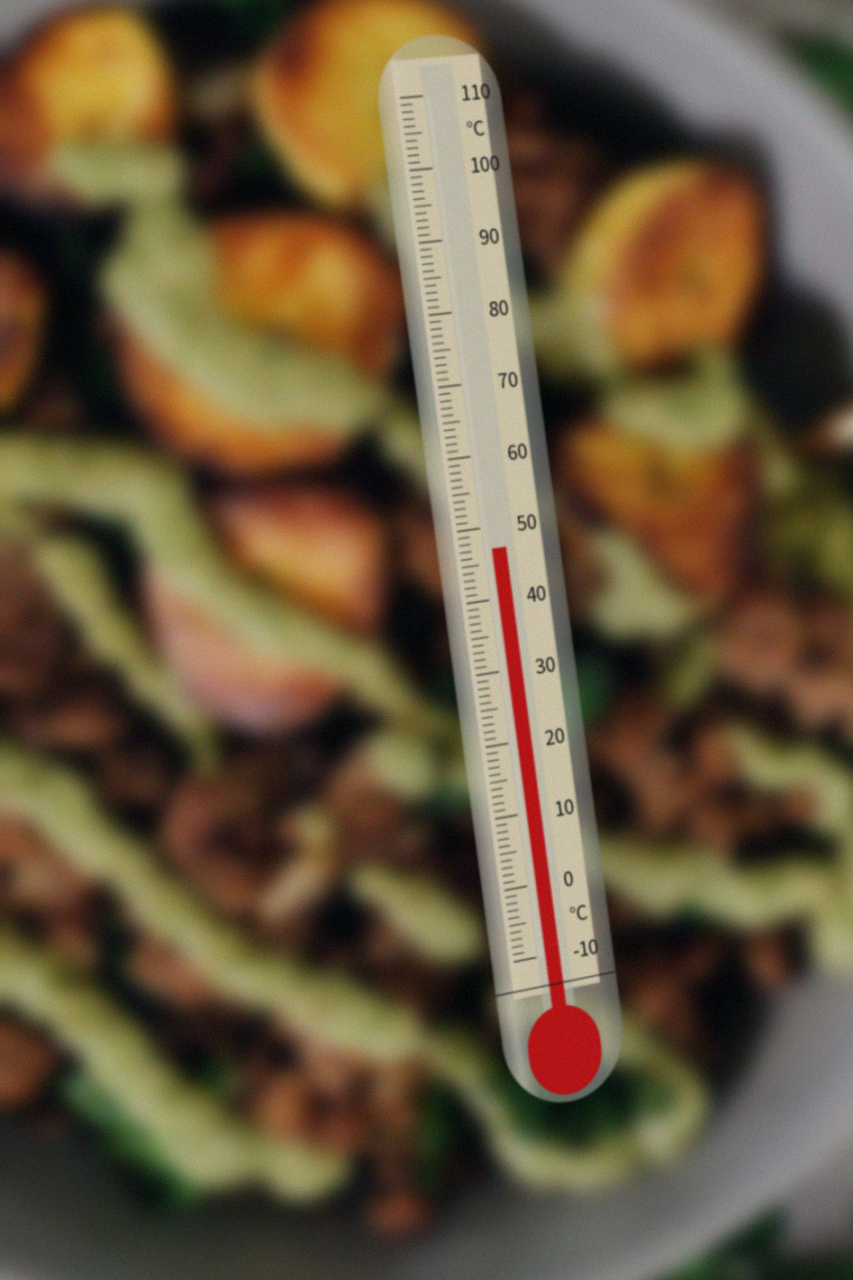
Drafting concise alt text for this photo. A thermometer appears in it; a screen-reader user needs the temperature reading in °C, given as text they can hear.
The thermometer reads 47 °C
